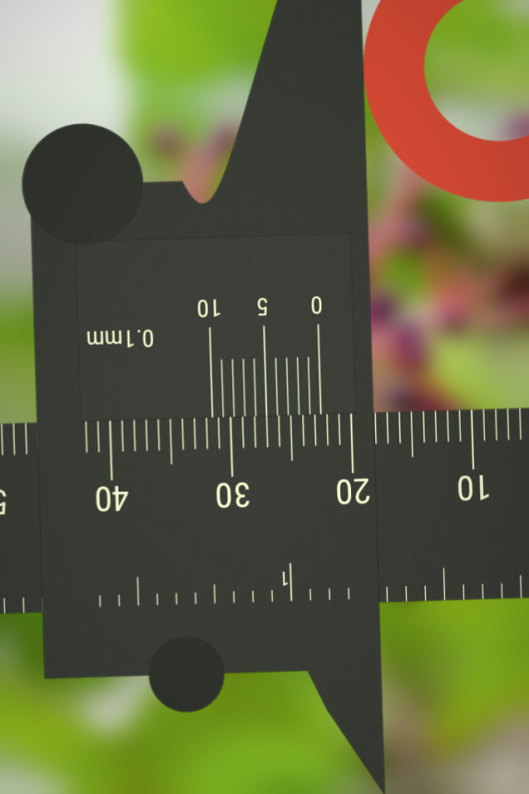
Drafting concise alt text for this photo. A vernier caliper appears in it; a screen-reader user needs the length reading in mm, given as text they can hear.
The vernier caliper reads 22.5 mm
